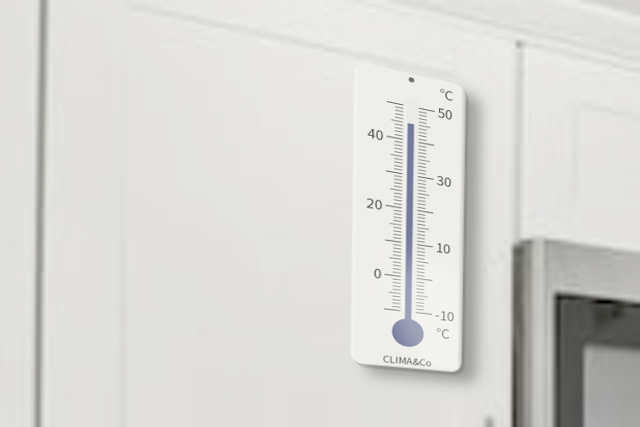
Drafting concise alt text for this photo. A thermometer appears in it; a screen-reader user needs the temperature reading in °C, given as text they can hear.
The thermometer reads 45 °C
